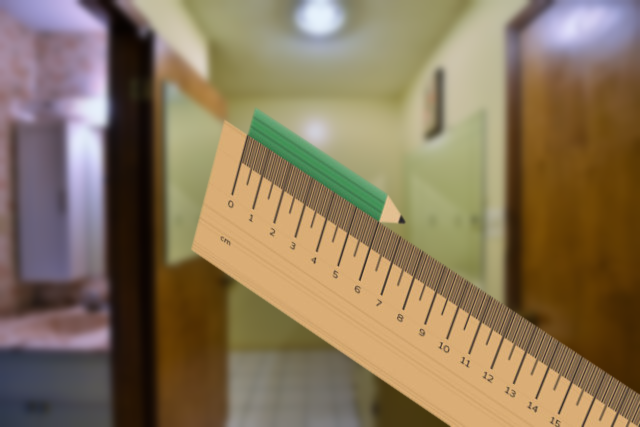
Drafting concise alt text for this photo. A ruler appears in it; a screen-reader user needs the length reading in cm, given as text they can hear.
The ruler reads 7 cm
